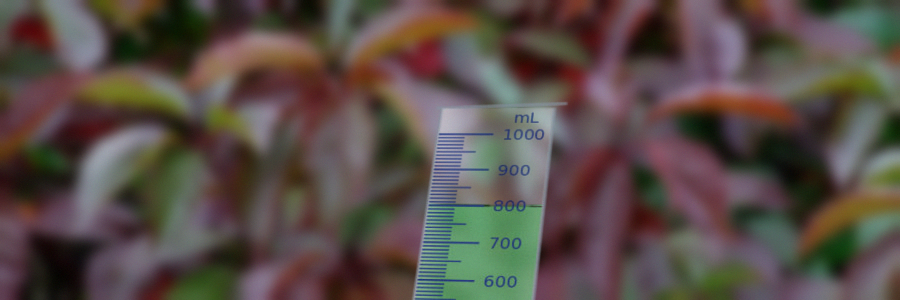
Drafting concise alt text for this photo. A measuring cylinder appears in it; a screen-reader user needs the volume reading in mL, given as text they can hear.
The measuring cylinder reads 800 mL
